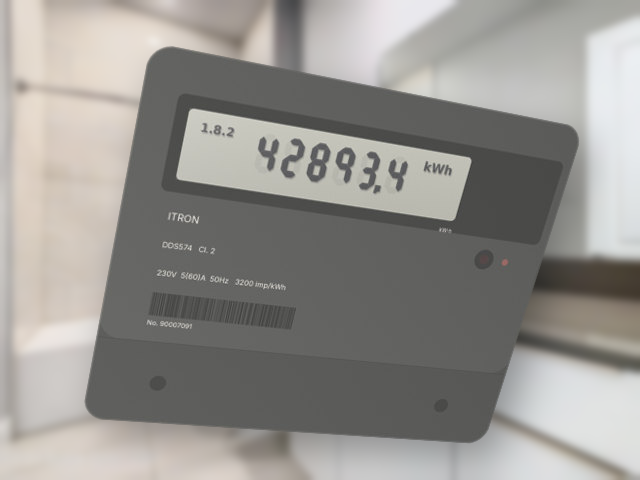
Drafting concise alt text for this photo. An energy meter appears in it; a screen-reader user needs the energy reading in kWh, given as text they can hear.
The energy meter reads 42893.4 kWh
